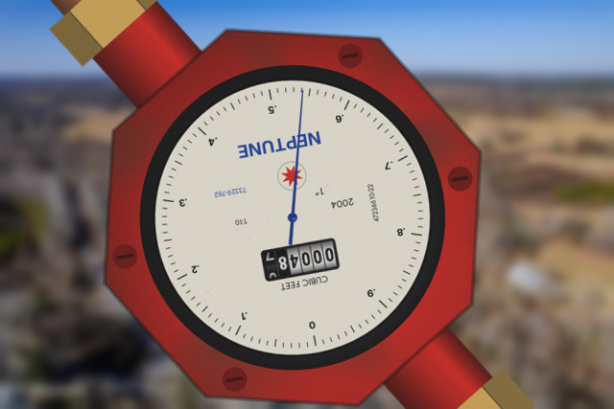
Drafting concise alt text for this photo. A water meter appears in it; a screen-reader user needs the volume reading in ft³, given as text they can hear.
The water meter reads 486.54 ft³
